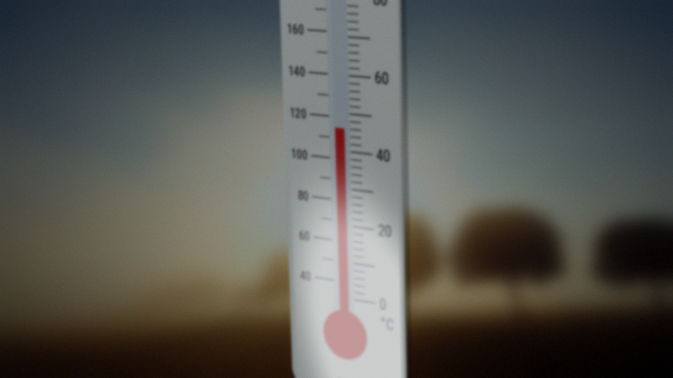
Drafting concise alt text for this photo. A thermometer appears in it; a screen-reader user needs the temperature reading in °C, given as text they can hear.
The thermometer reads 46 °C
